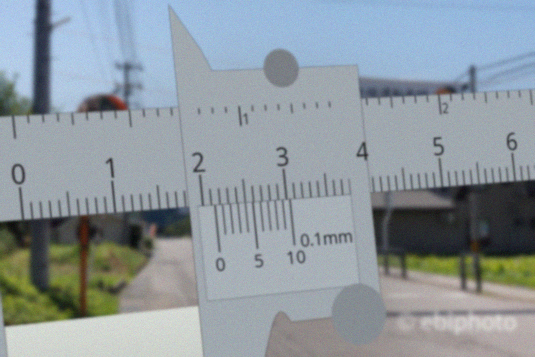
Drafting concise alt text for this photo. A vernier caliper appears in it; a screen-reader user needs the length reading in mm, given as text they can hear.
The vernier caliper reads 21.4 mm
